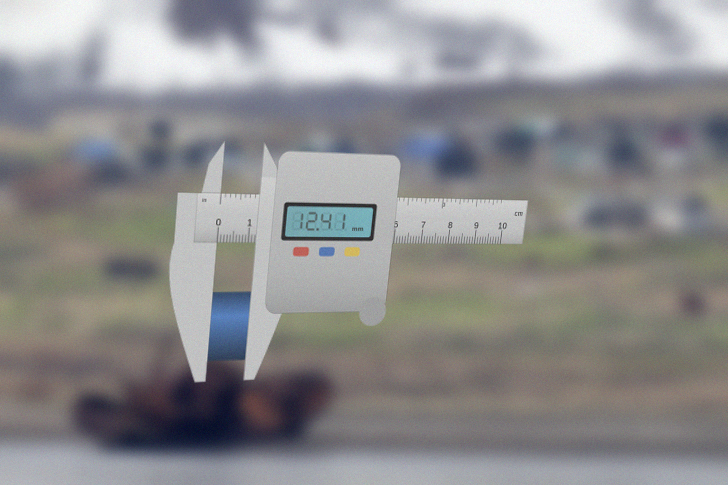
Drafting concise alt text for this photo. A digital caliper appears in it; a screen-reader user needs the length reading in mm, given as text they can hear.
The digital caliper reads 12.41 mm
